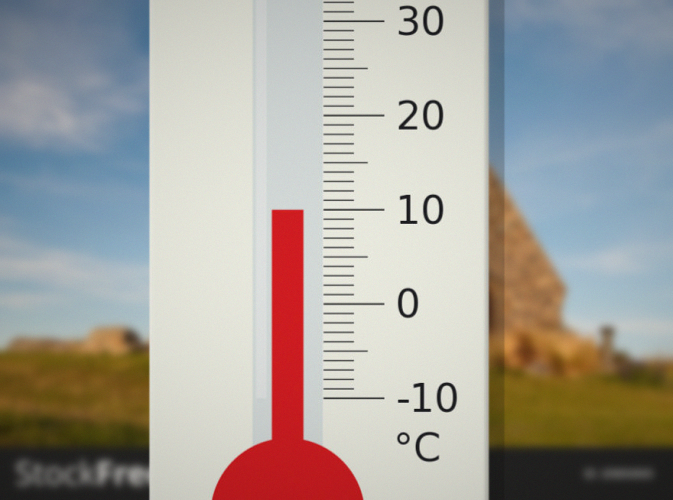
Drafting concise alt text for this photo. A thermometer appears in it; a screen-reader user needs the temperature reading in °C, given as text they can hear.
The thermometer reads 10 °C
